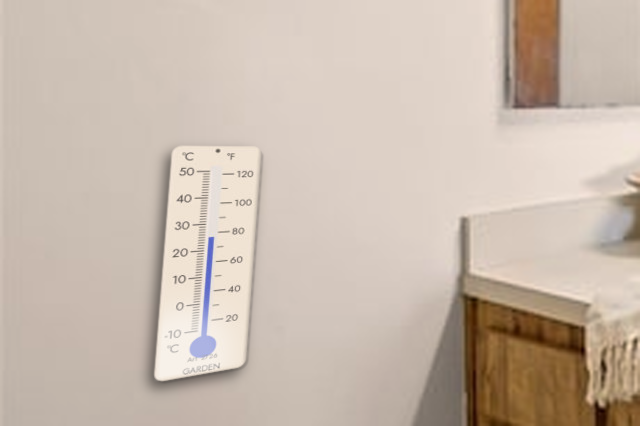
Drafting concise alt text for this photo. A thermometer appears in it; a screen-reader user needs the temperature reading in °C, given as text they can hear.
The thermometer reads 25 °C
